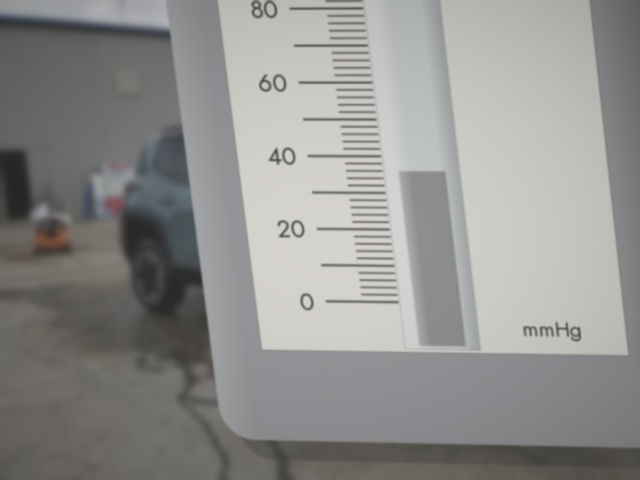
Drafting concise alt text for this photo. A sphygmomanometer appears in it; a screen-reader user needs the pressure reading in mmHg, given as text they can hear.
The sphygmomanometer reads 36 mmHg
